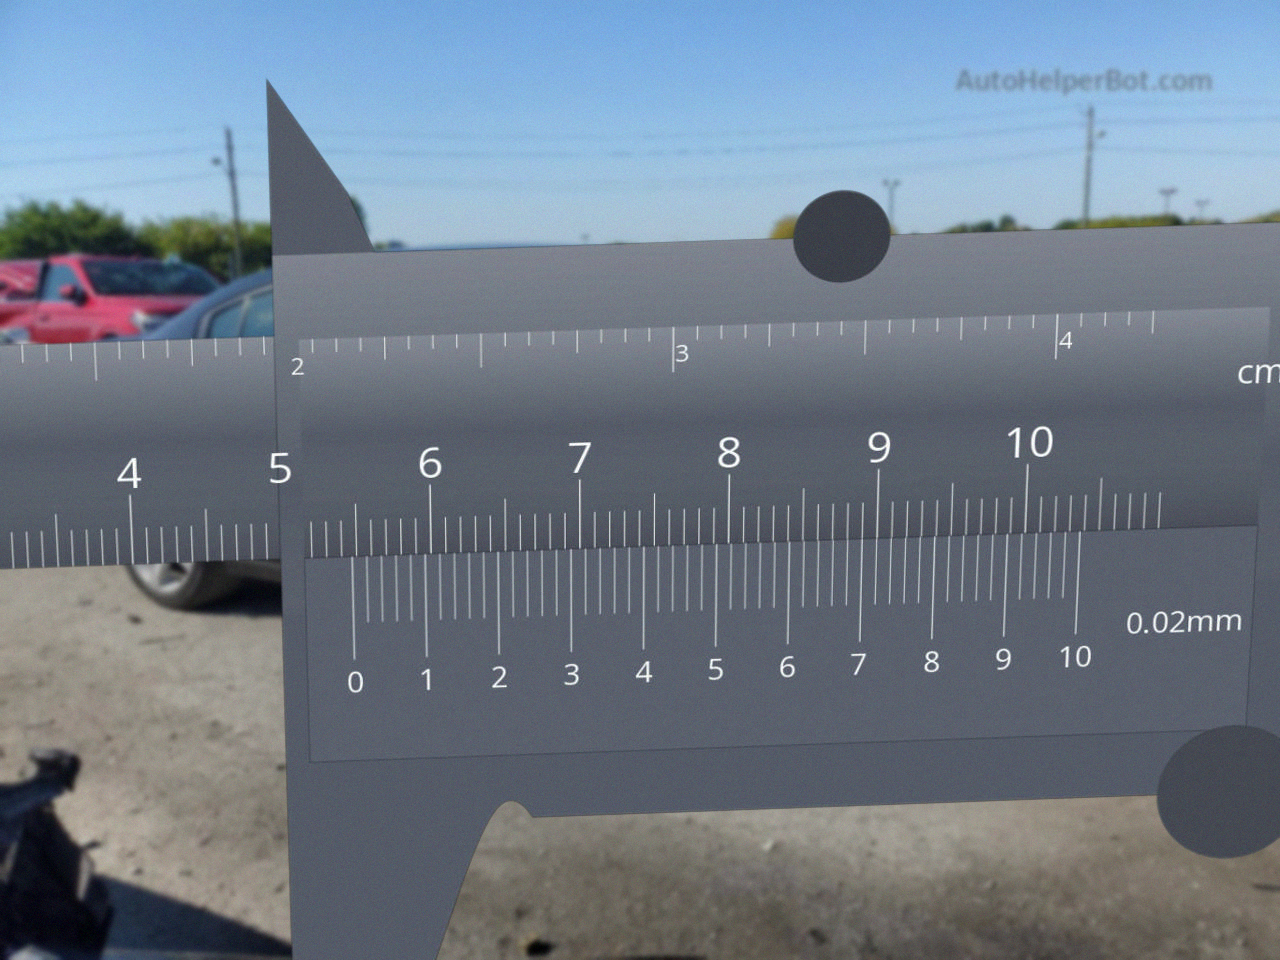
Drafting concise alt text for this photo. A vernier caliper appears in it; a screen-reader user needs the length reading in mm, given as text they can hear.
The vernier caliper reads 54.7 mm
